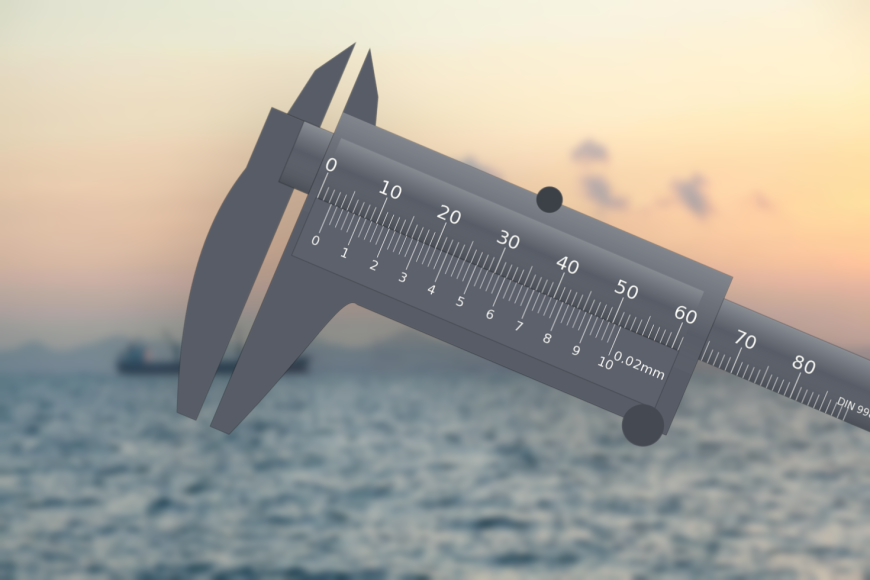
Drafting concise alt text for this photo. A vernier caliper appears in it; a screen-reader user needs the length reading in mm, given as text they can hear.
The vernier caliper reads 2.4 mm
